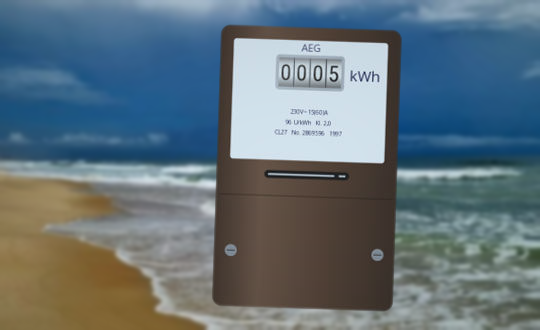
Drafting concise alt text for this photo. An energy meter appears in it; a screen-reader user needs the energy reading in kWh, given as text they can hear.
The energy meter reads 5 kWh
